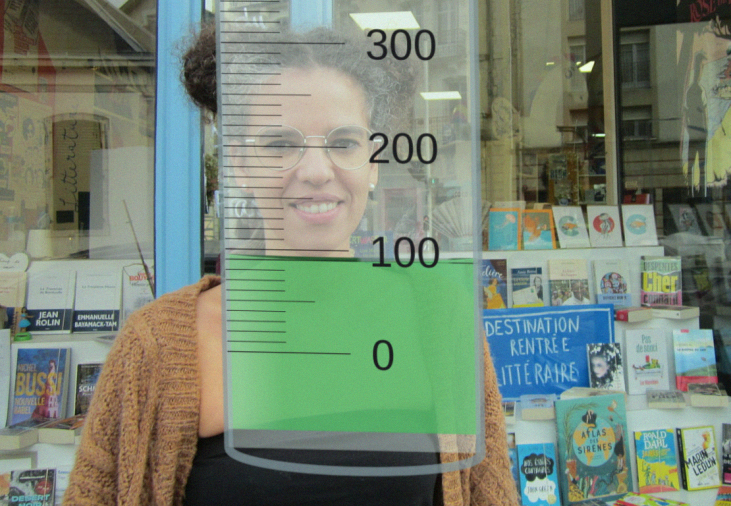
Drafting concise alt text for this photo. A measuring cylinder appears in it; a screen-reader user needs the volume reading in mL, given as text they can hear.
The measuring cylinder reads 90 mL
